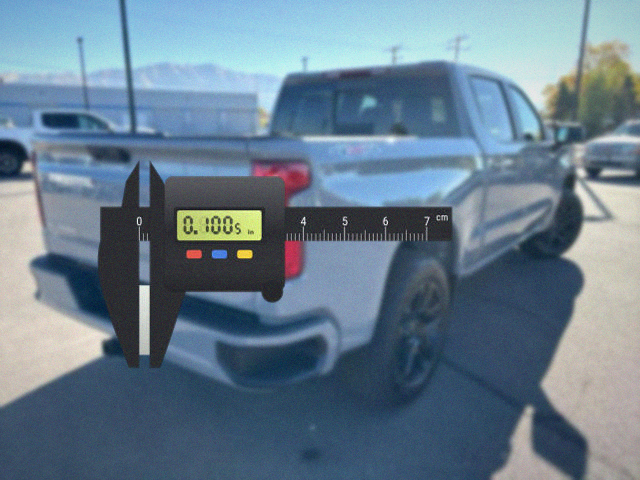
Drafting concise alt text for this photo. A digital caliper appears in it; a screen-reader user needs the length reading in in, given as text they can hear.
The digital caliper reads 0.1005 in
